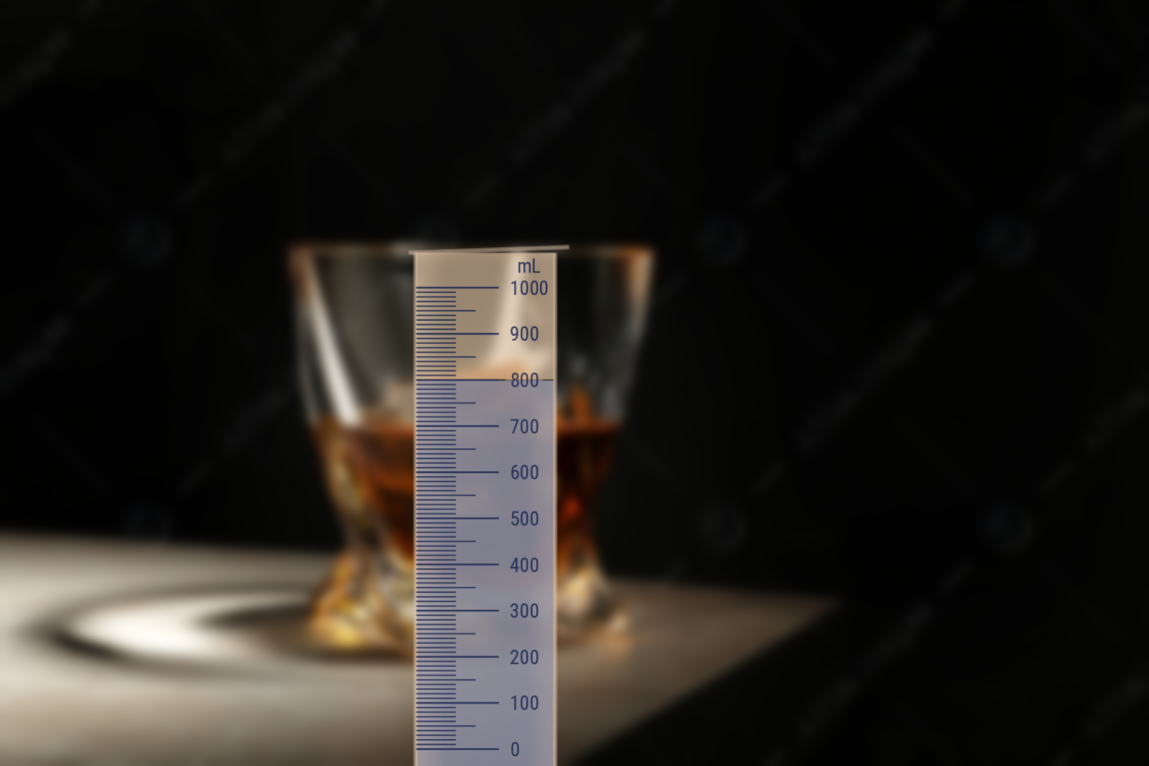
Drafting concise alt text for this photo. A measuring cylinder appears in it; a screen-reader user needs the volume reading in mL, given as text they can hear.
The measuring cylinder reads 800 mL
